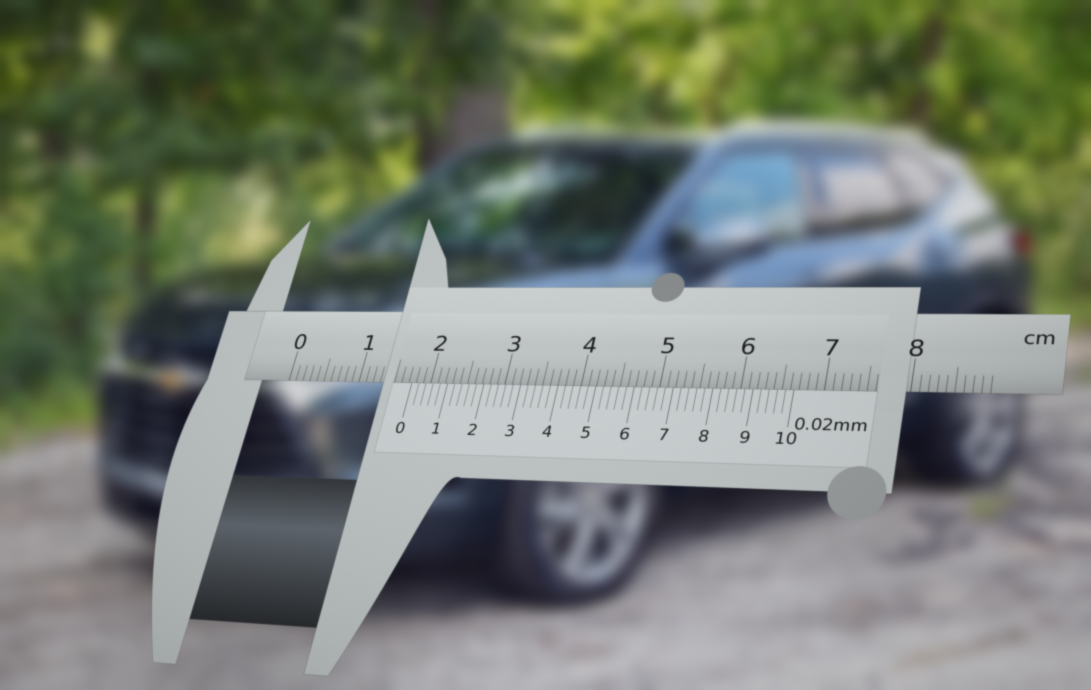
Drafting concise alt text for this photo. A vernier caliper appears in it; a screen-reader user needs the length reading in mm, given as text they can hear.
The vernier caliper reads 17.4 mm
